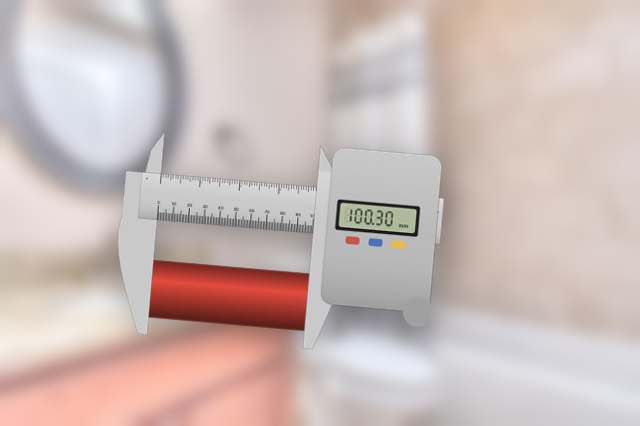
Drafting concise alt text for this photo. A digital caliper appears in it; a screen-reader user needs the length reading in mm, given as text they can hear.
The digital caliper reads 100.30 mm
